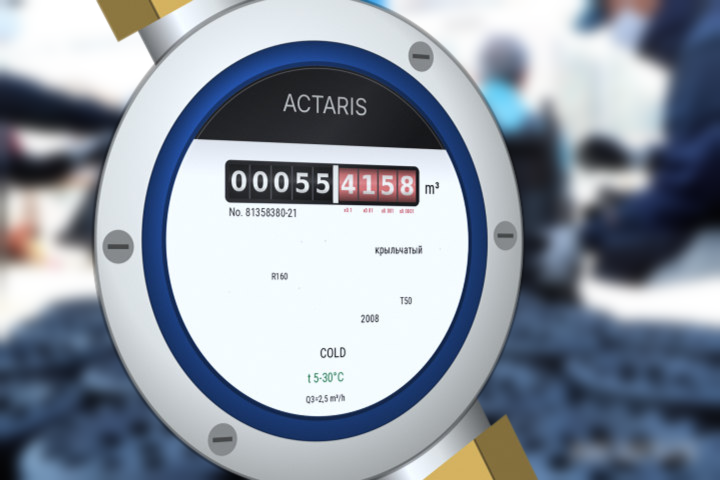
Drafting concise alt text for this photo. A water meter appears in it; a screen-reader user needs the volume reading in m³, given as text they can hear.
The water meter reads 55.4158 m³
